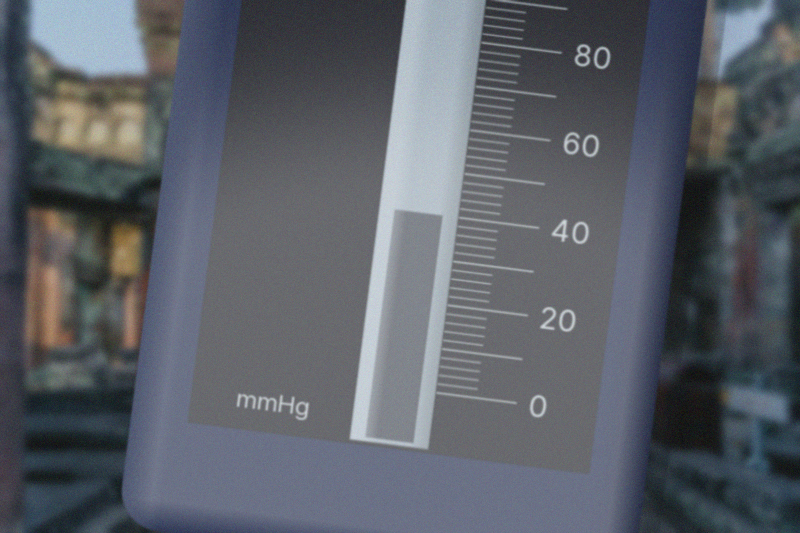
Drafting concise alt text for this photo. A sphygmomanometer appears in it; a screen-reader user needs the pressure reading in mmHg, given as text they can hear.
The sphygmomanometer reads 40 mmHg
